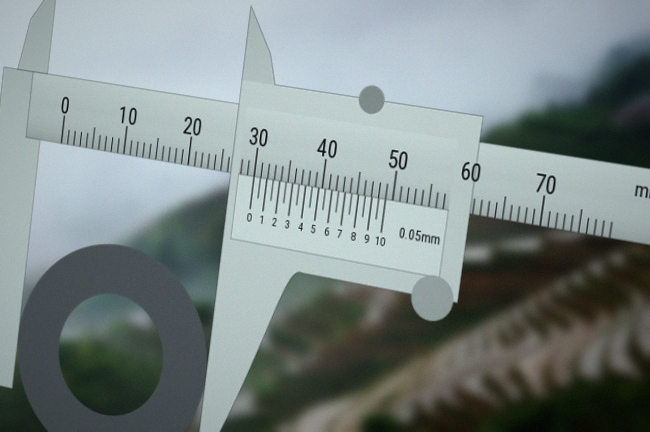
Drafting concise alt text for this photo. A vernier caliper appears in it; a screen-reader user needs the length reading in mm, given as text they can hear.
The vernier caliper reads 30.0 mm
